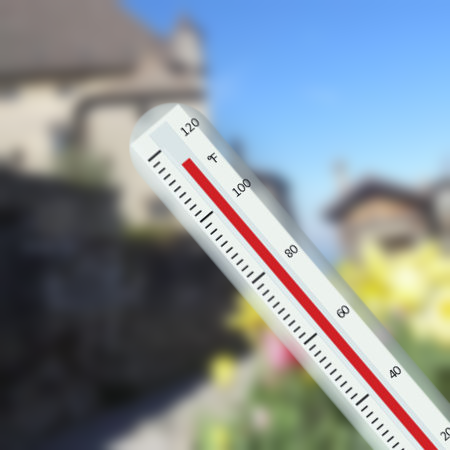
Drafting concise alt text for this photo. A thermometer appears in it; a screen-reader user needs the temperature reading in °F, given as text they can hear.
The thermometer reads 114 °F
